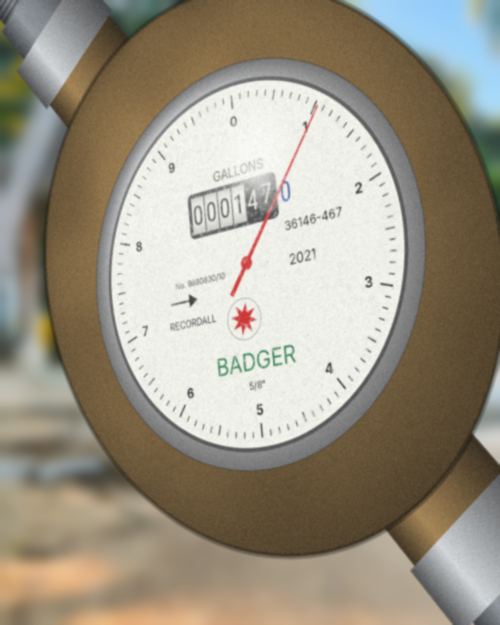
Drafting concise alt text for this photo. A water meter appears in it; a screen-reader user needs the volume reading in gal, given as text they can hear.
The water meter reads 1471.0 gal
